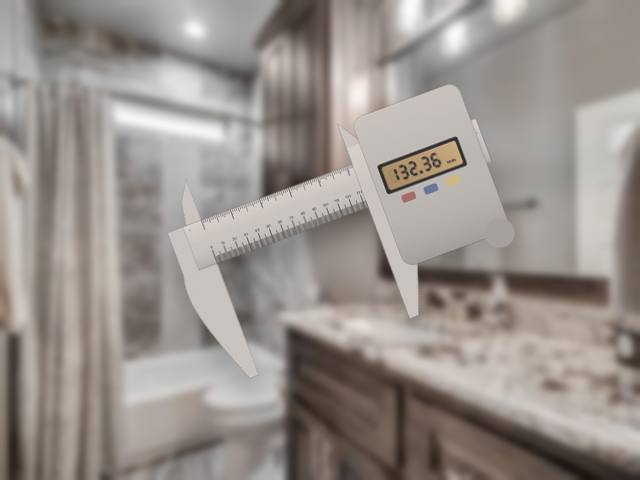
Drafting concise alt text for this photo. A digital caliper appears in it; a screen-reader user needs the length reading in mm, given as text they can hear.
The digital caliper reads 132.36 mm
